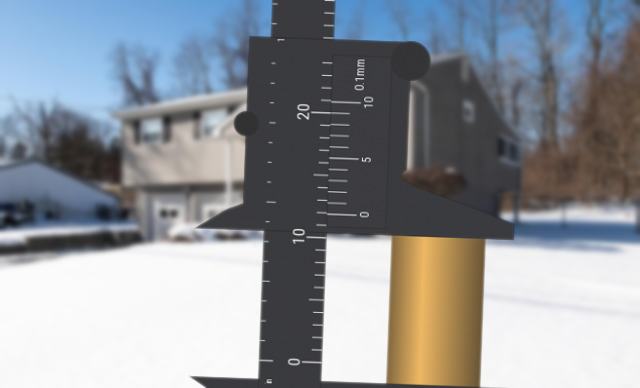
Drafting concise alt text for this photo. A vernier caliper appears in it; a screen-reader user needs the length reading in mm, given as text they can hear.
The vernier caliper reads 11.9 mm
